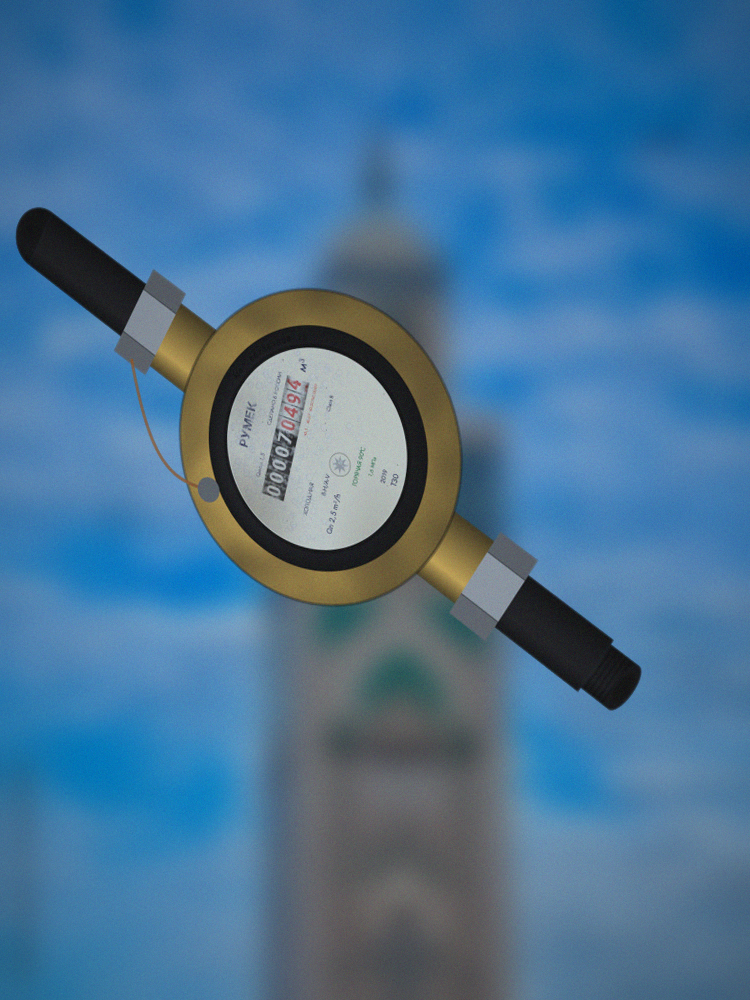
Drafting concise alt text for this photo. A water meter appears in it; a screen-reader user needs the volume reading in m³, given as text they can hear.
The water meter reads 7.0494 m³
